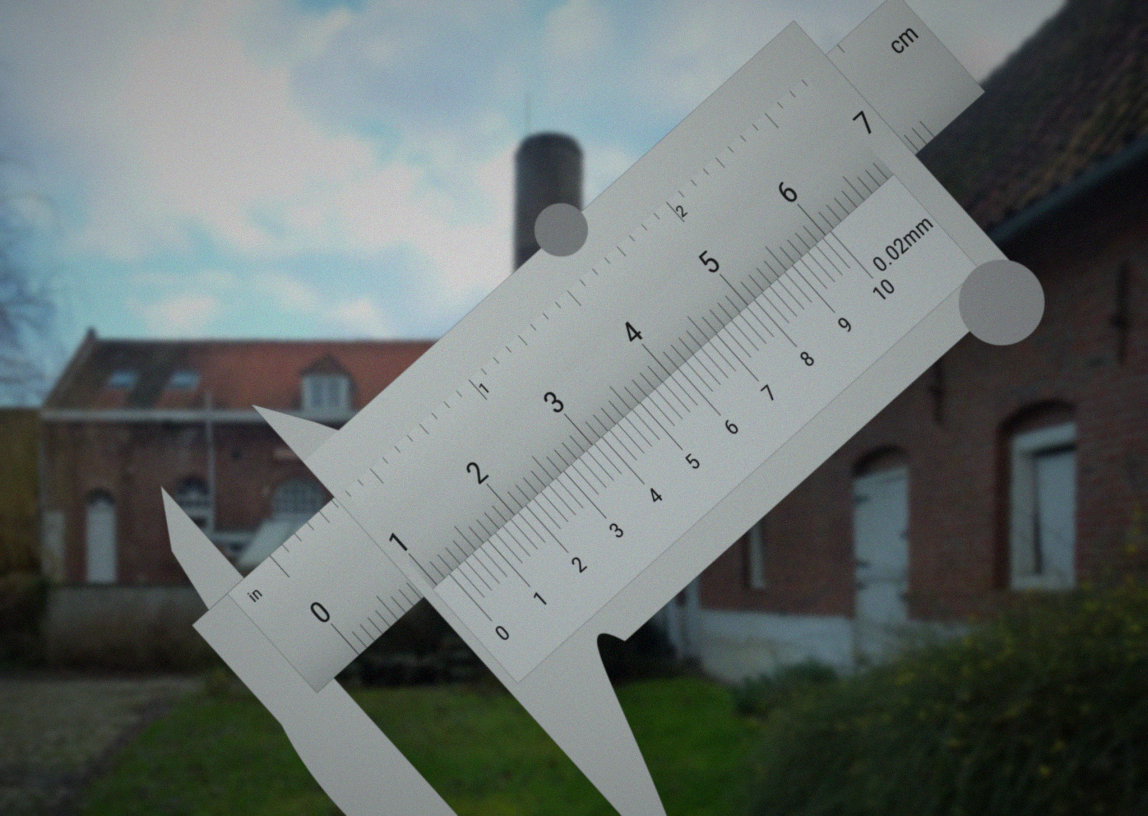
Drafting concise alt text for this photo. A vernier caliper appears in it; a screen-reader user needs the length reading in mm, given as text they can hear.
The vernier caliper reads 11.6 mm
